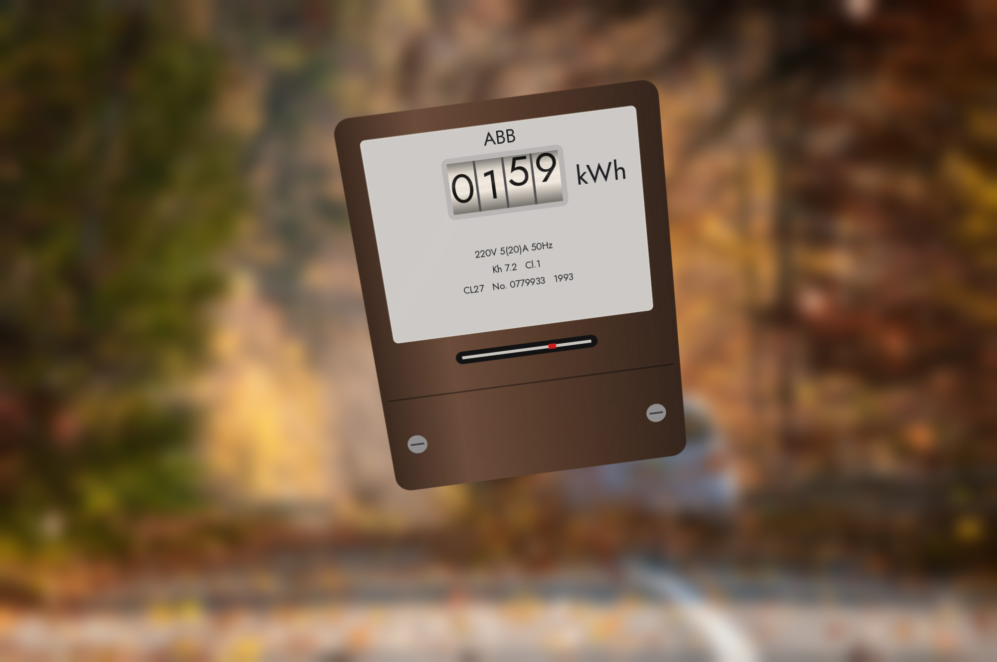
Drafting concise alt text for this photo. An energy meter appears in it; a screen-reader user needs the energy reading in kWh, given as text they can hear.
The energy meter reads 159 kWh
